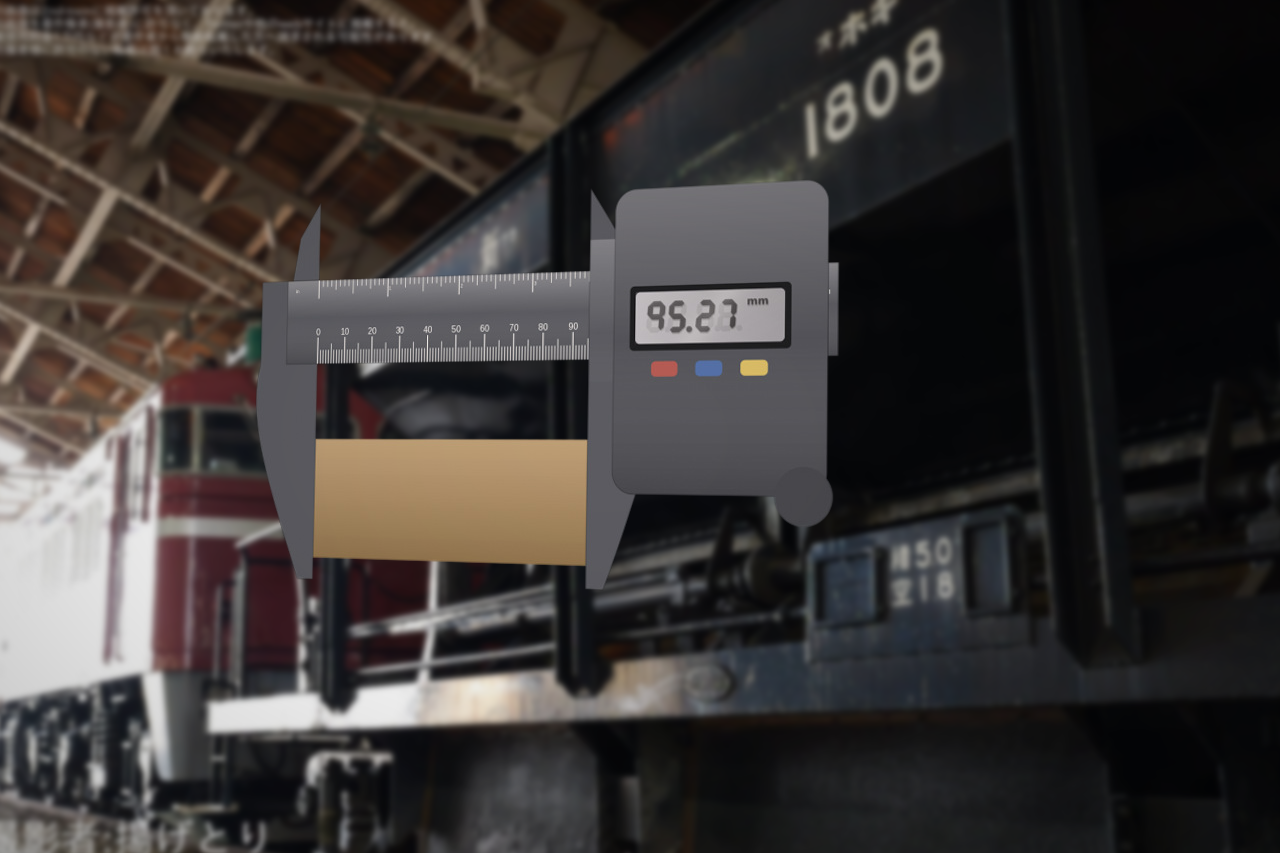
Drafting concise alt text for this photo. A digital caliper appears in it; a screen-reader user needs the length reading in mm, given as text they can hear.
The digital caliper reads 95.27 mm
